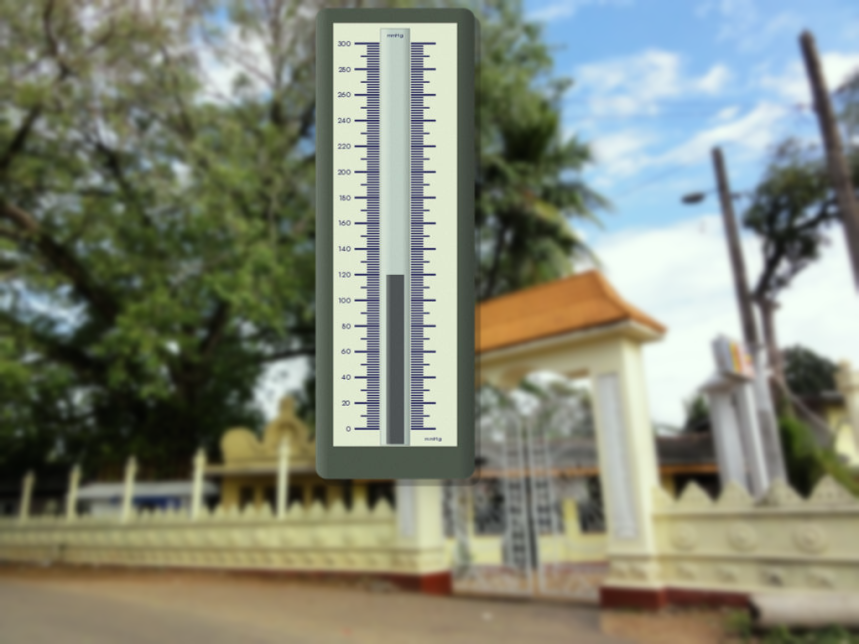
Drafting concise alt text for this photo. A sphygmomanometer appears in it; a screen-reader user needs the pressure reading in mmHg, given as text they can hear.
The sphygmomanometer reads 120 mmHg
